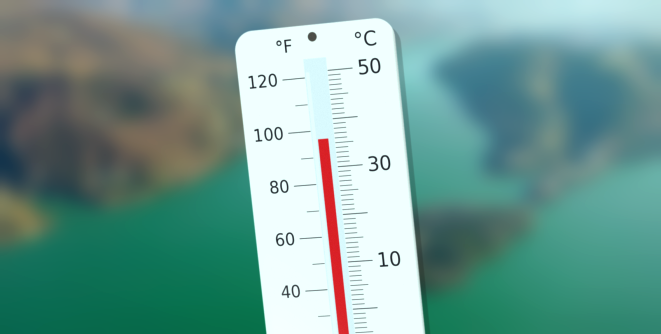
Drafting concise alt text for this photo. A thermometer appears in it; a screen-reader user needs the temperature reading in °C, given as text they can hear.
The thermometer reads 36 °C
